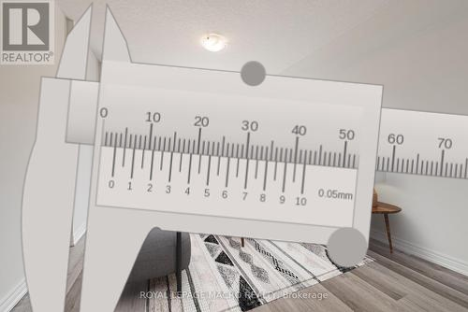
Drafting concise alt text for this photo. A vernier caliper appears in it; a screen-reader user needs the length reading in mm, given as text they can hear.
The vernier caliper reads 3.0 mm
